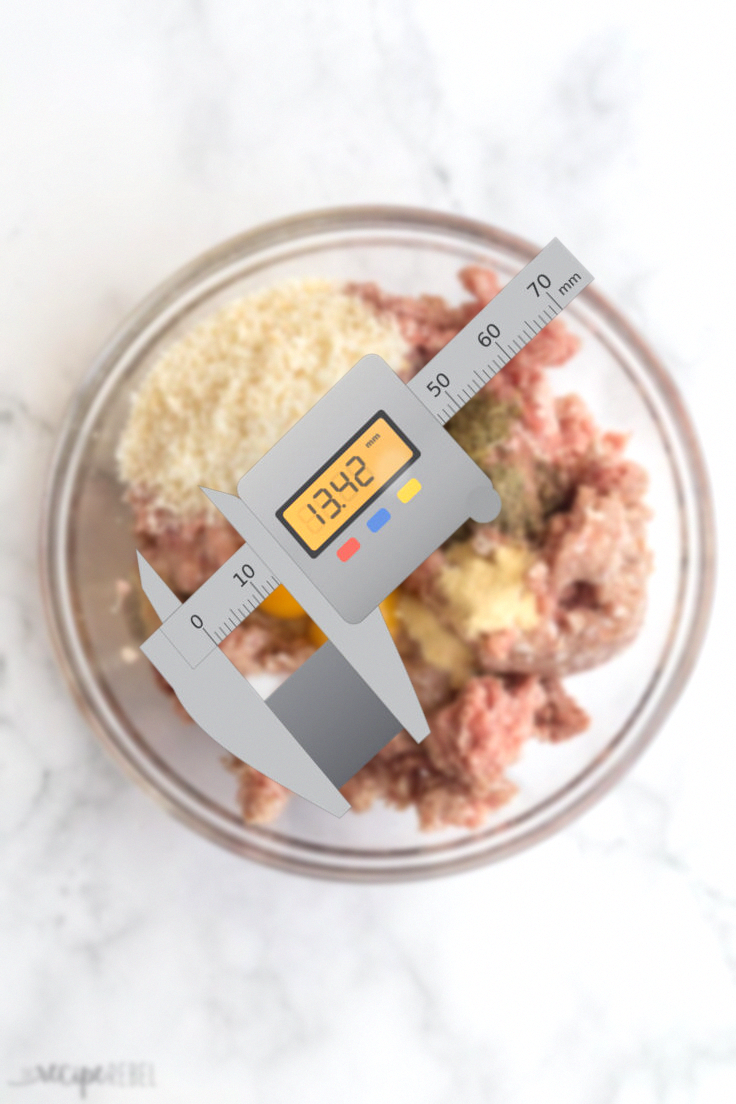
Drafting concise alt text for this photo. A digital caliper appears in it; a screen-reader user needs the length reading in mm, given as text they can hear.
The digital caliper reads 13.42 mm
